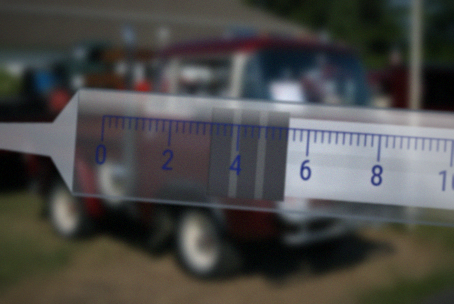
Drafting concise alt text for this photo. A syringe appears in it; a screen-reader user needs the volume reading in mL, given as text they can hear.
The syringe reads 3.2 mL
